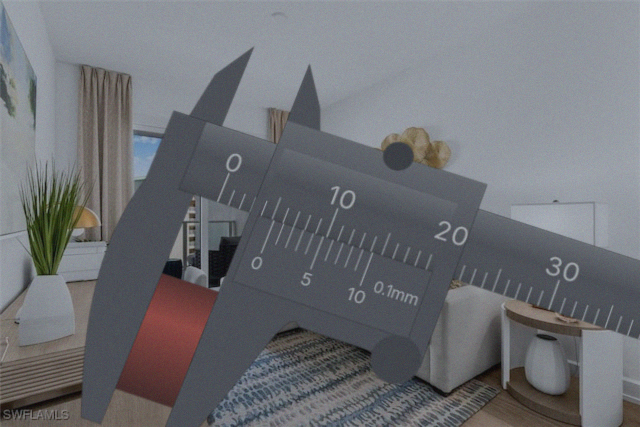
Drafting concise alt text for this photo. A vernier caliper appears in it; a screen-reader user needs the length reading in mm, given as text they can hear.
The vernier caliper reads 5.2 mm
